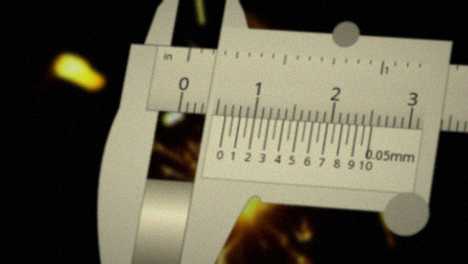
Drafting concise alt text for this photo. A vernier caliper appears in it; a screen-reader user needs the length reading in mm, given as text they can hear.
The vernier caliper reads 6.2 mm
